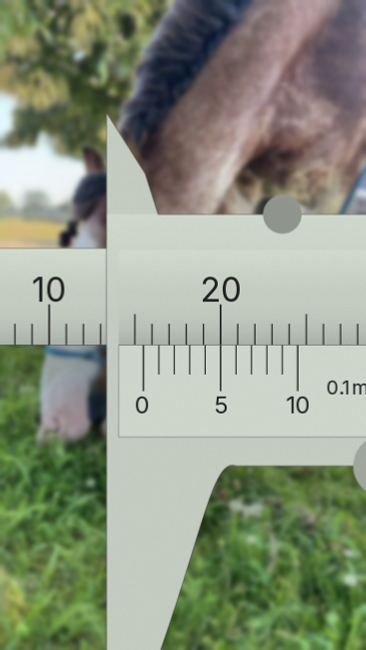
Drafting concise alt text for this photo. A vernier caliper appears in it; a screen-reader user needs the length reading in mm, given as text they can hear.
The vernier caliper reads 15.5 mm
